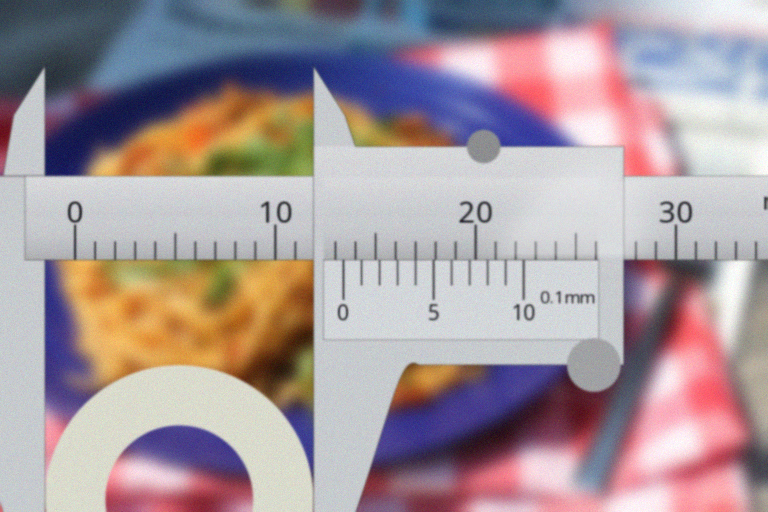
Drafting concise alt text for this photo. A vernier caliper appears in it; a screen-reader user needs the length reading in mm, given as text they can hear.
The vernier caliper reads 13.4 mm
